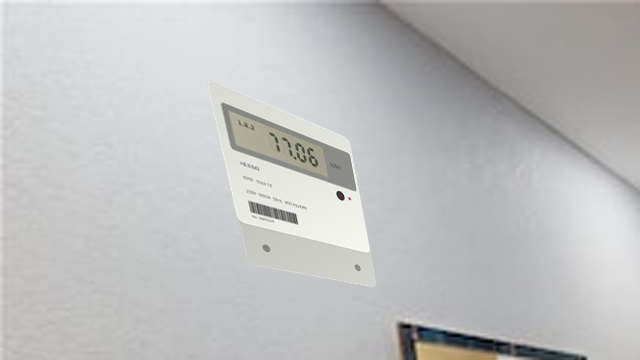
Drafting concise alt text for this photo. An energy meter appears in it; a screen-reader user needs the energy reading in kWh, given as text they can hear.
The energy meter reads 77.06 kWh
